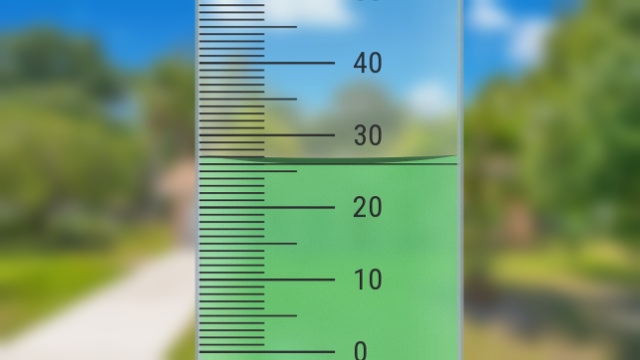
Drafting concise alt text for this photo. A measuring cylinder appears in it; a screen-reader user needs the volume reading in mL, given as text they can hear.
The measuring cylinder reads 26 mL
